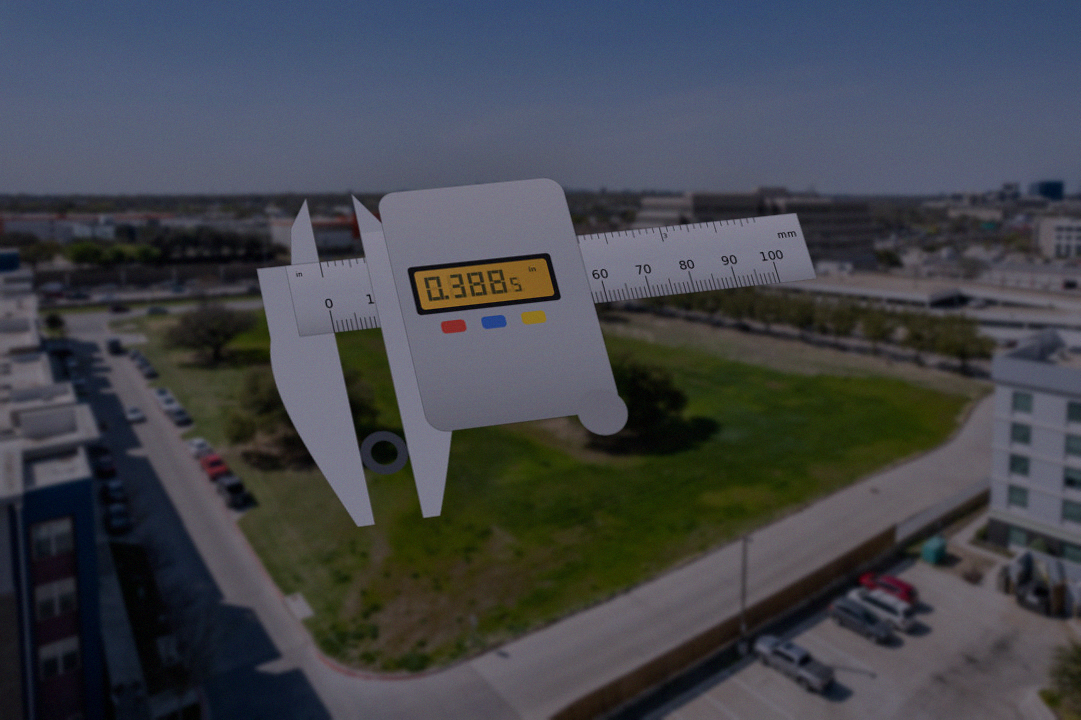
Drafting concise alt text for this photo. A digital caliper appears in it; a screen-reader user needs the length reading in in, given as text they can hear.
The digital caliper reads 0.3885 in
